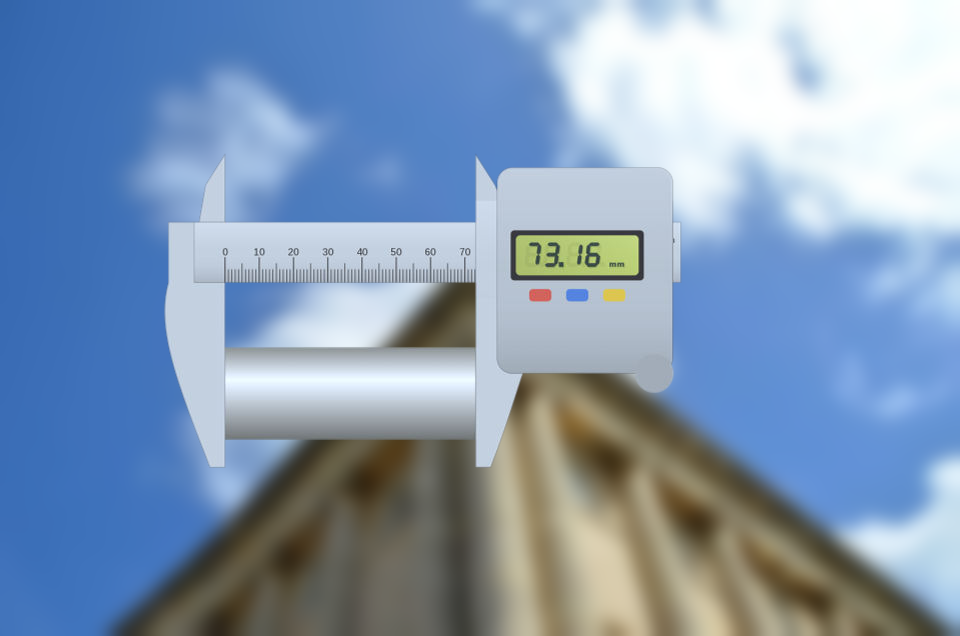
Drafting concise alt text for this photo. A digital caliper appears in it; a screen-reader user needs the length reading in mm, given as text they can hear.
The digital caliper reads 73.16 mm
